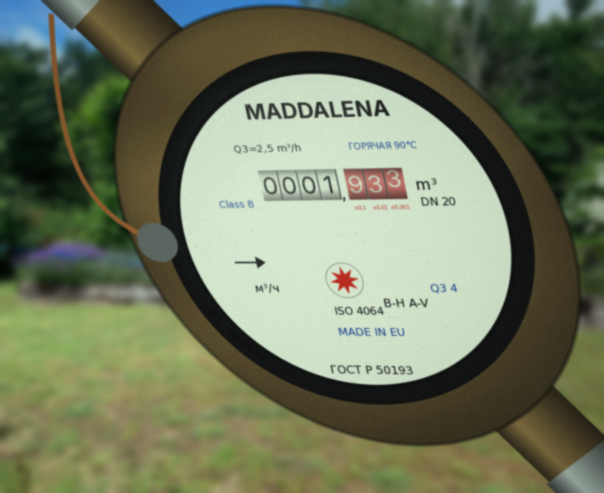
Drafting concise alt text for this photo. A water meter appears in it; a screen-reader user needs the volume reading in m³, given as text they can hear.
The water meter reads 1.933 m³
